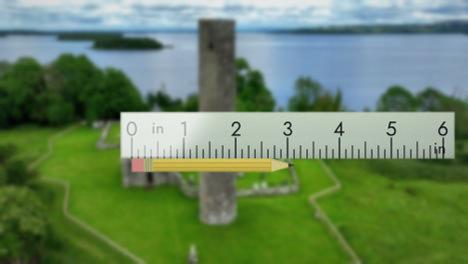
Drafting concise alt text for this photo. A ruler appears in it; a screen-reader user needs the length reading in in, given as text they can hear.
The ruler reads 3.125 in
